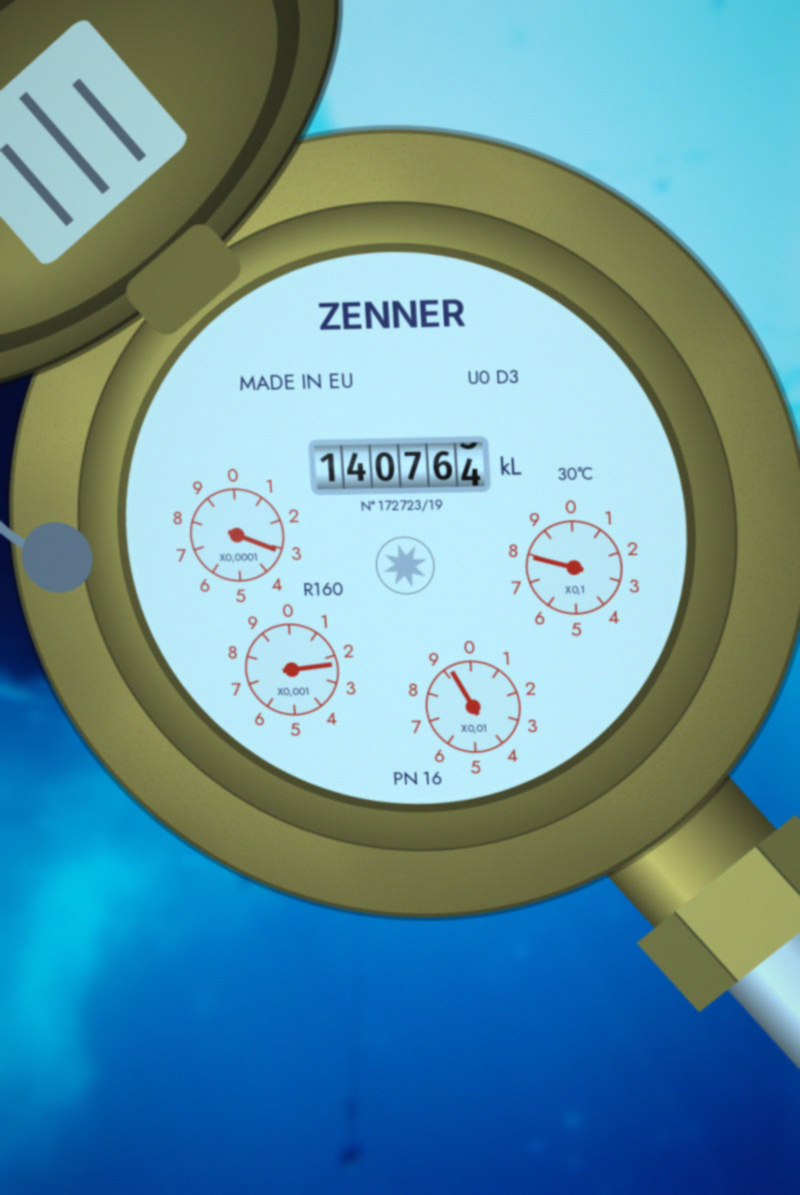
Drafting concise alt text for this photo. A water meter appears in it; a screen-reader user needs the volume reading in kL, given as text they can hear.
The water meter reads 140763.7923 kL
